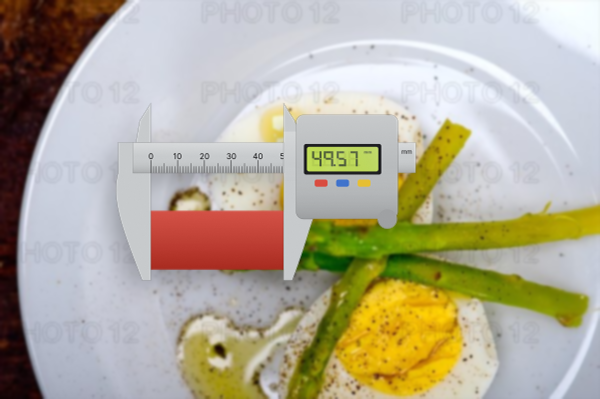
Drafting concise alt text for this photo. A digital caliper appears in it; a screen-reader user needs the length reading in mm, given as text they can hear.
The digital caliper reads 49.57 mm
